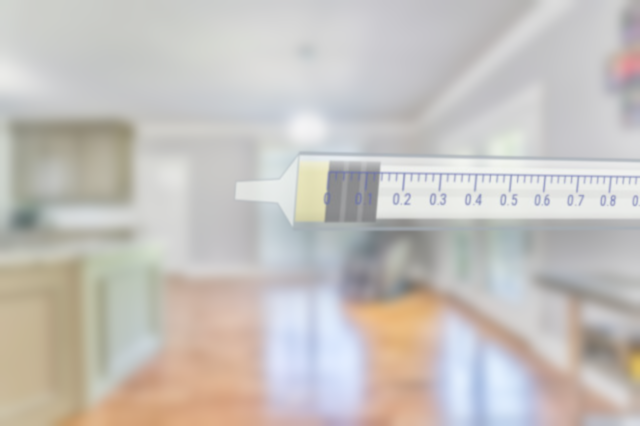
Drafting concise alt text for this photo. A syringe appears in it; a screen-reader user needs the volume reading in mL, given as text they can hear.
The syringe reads 0 mL
